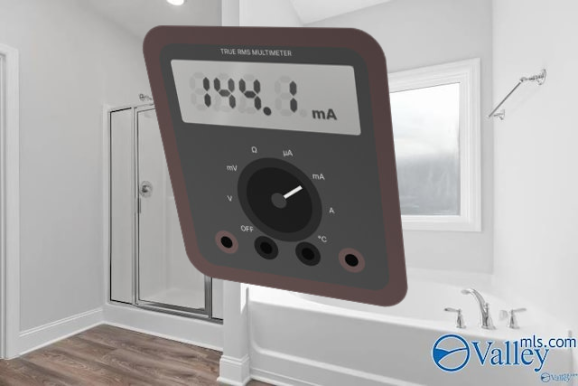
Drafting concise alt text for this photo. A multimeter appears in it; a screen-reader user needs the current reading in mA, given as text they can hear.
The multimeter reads 144.1 mA
